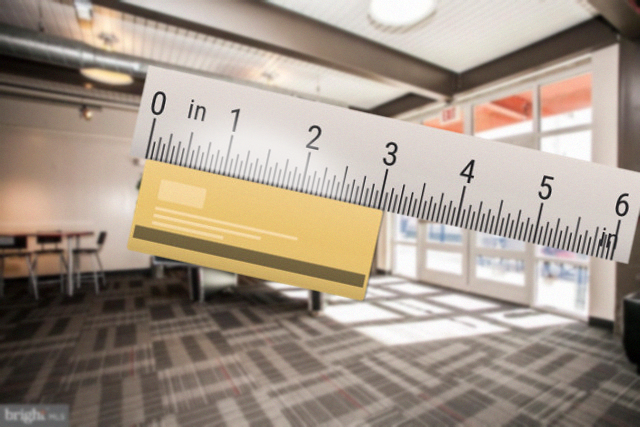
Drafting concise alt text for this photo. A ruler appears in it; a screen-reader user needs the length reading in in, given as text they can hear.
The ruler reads 3.0625 in
